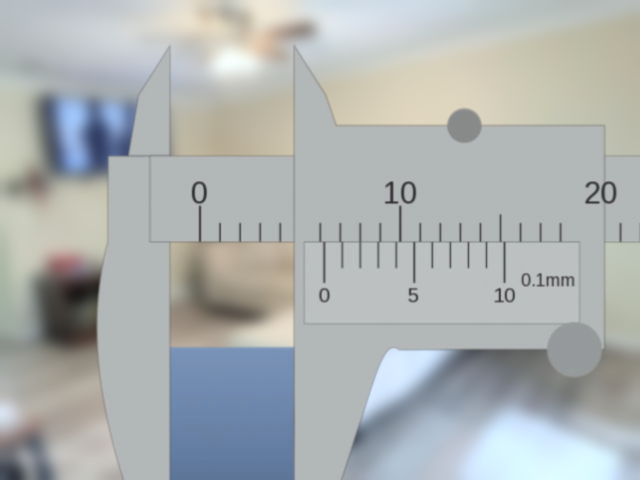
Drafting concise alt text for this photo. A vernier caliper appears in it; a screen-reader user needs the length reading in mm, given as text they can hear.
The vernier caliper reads 6.2 mm
